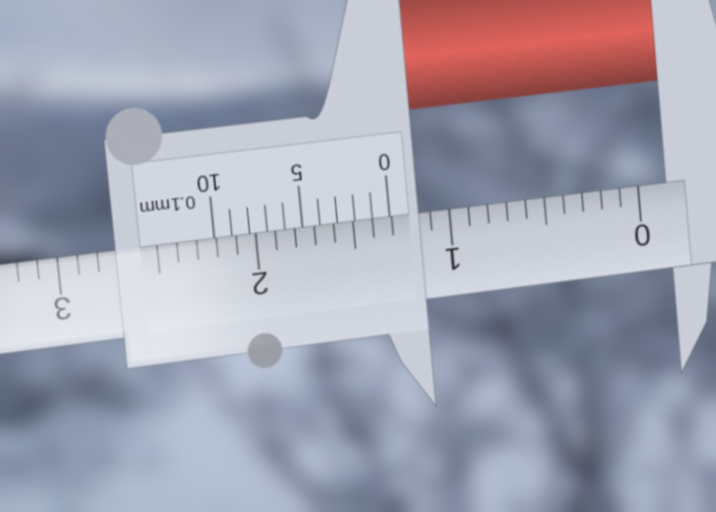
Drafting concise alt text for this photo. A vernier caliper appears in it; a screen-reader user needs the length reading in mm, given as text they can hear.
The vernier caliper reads 13.1 mm
